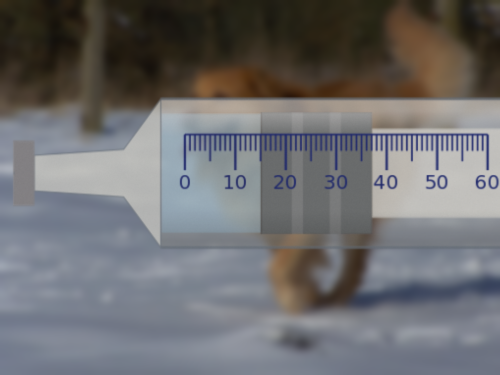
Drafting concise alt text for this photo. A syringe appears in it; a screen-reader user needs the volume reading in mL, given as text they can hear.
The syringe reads 15 mL
